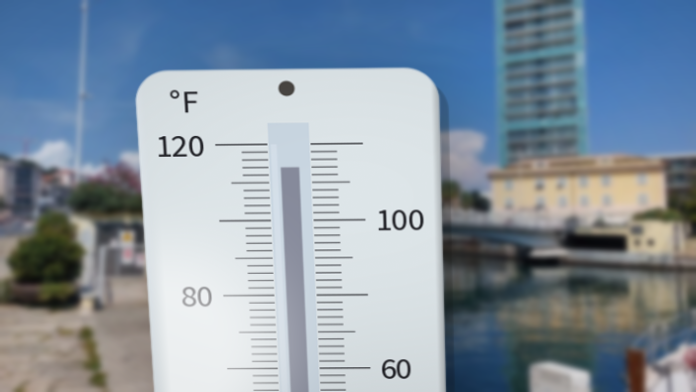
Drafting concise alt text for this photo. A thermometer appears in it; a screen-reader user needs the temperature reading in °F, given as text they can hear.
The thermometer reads 114 °F
